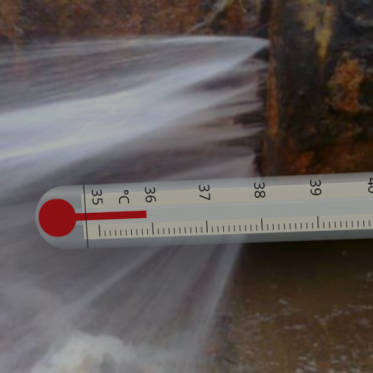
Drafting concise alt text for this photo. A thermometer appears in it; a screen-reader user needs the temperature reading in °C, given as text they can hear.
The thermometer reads 35.9 °C
